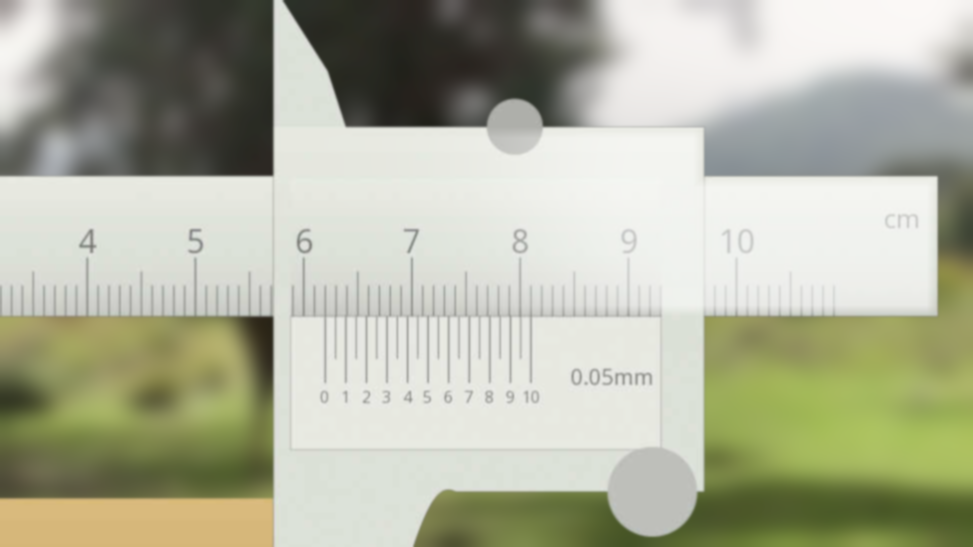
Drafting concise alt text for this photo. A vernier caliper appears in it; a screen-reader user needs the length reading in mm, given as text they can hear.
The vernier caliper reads 62.0 mm
